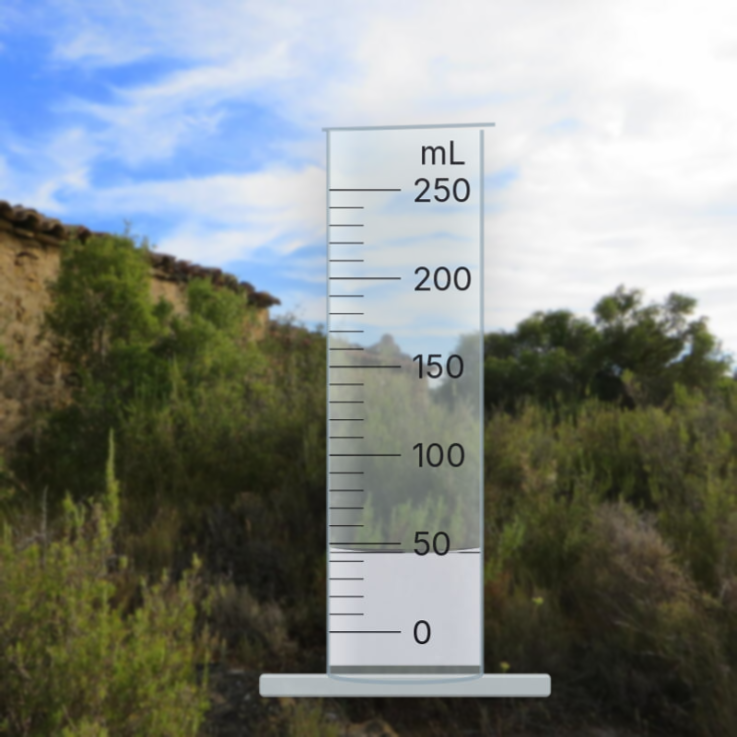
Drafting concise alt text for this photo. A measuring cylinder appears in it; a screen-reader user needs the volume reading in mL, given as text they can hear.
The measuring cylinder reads 45 mL
